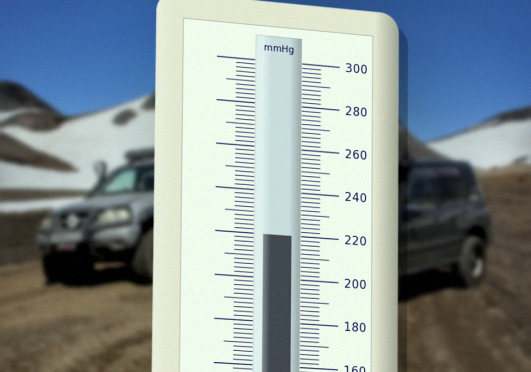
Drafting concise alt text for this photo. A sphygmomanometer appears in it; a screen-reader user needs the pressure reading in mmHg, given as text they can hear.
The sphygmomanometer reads 220 mmHg
